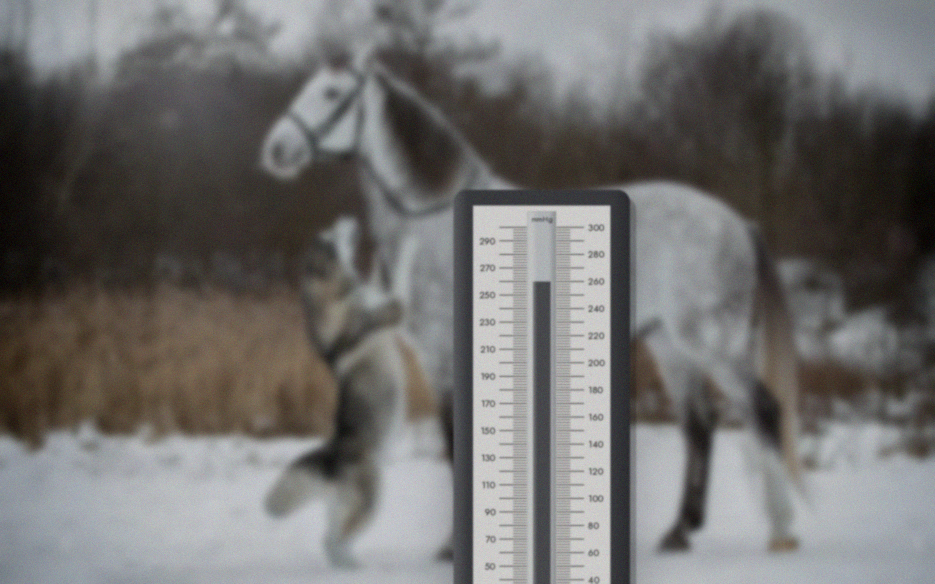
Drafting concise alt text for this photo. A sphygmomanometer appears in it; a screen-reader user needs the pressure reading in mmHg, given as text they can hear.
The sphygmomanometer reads 260 mmHg
